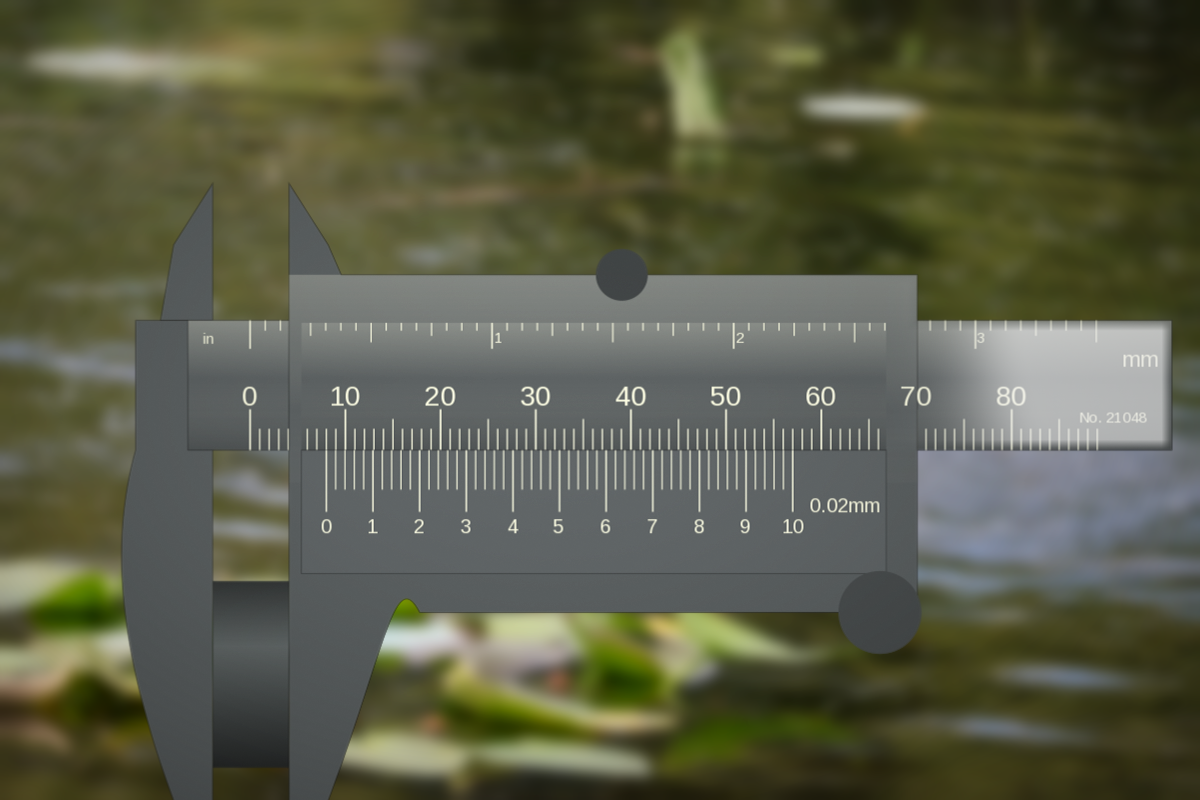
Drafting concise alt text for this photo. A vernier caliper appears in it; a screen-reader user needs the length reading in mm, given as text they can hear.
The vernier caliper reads 8.0 mm
